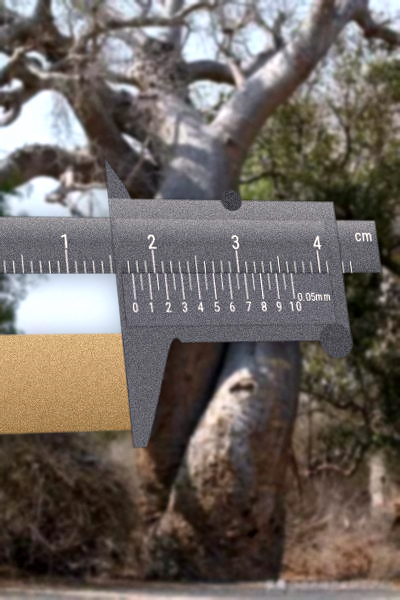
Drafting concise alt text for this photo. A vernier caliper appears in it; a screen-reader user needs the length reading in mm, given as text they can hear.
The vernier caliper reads 17.4 mm
